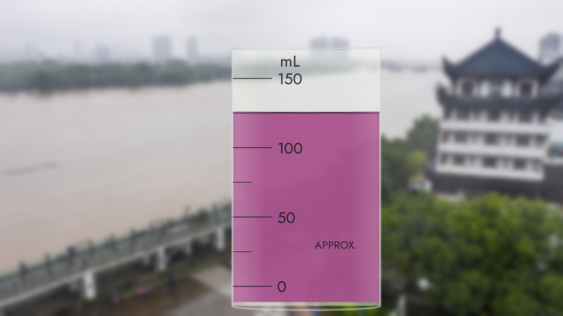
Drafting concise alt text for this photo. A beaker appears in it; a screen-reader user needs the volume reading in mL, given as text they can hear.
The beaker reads 125 mL
